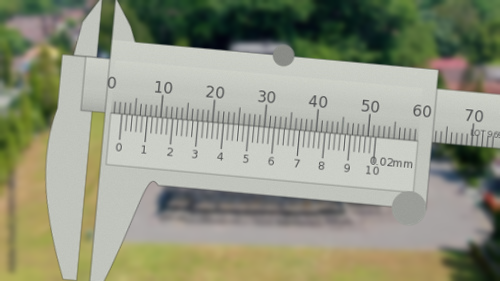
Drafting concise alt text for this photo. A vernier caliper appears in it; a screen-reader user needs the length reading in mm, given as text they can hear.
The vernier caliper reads 2.5 mm
